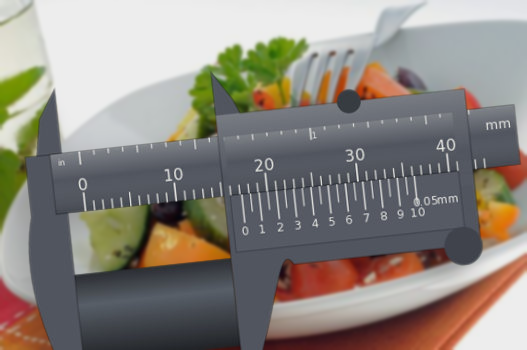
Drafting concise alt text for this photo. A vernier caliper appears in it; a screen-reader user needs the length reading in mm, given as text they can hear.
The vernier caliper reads 17.2 mm
